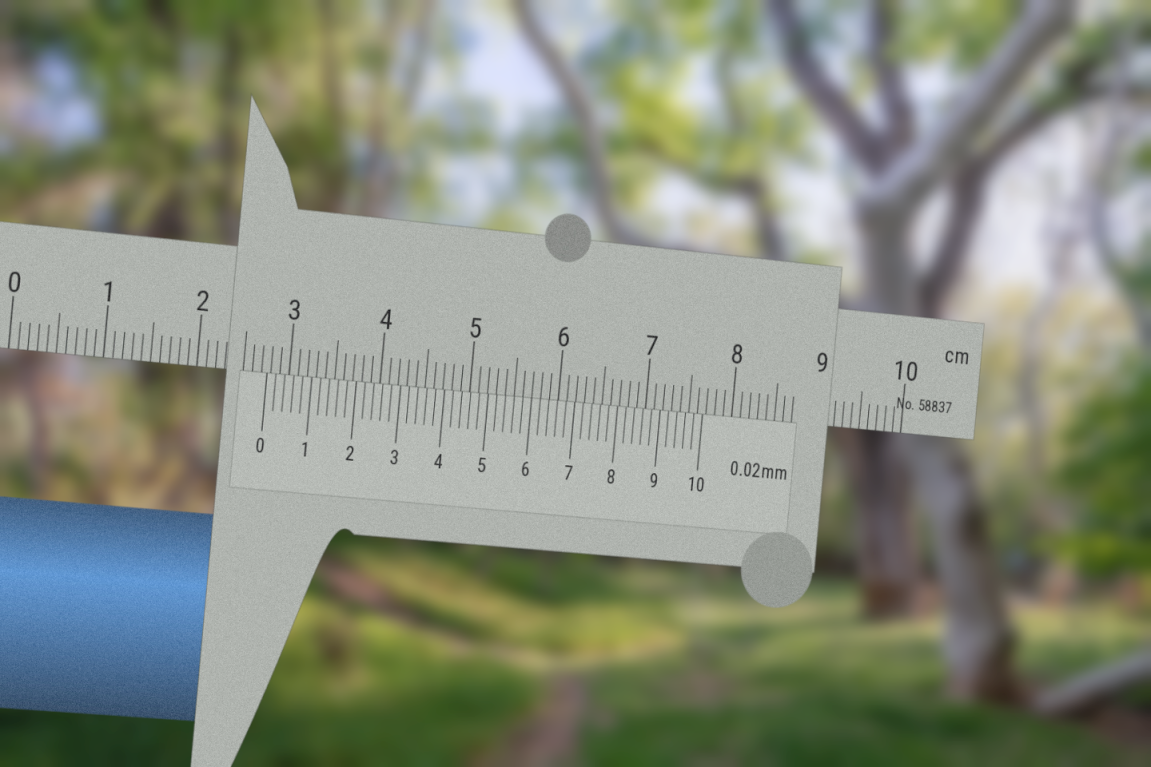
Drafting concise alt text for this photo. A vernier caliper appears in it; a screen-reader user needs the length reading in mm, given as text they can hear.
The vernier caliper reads 27.6 mm
